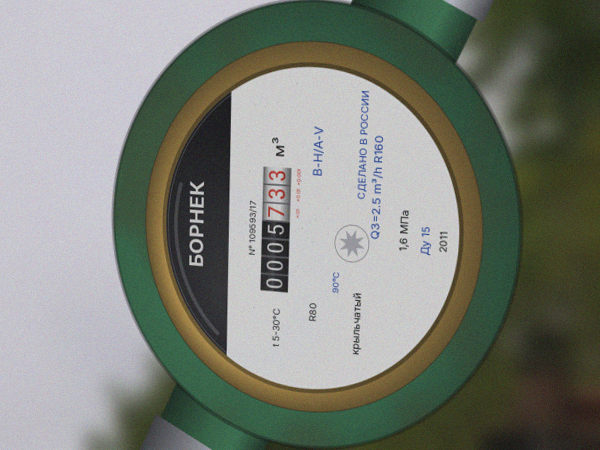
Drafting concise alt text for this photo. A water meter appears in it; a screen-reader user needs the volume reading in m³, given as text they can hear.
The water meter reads 5.733 m³
